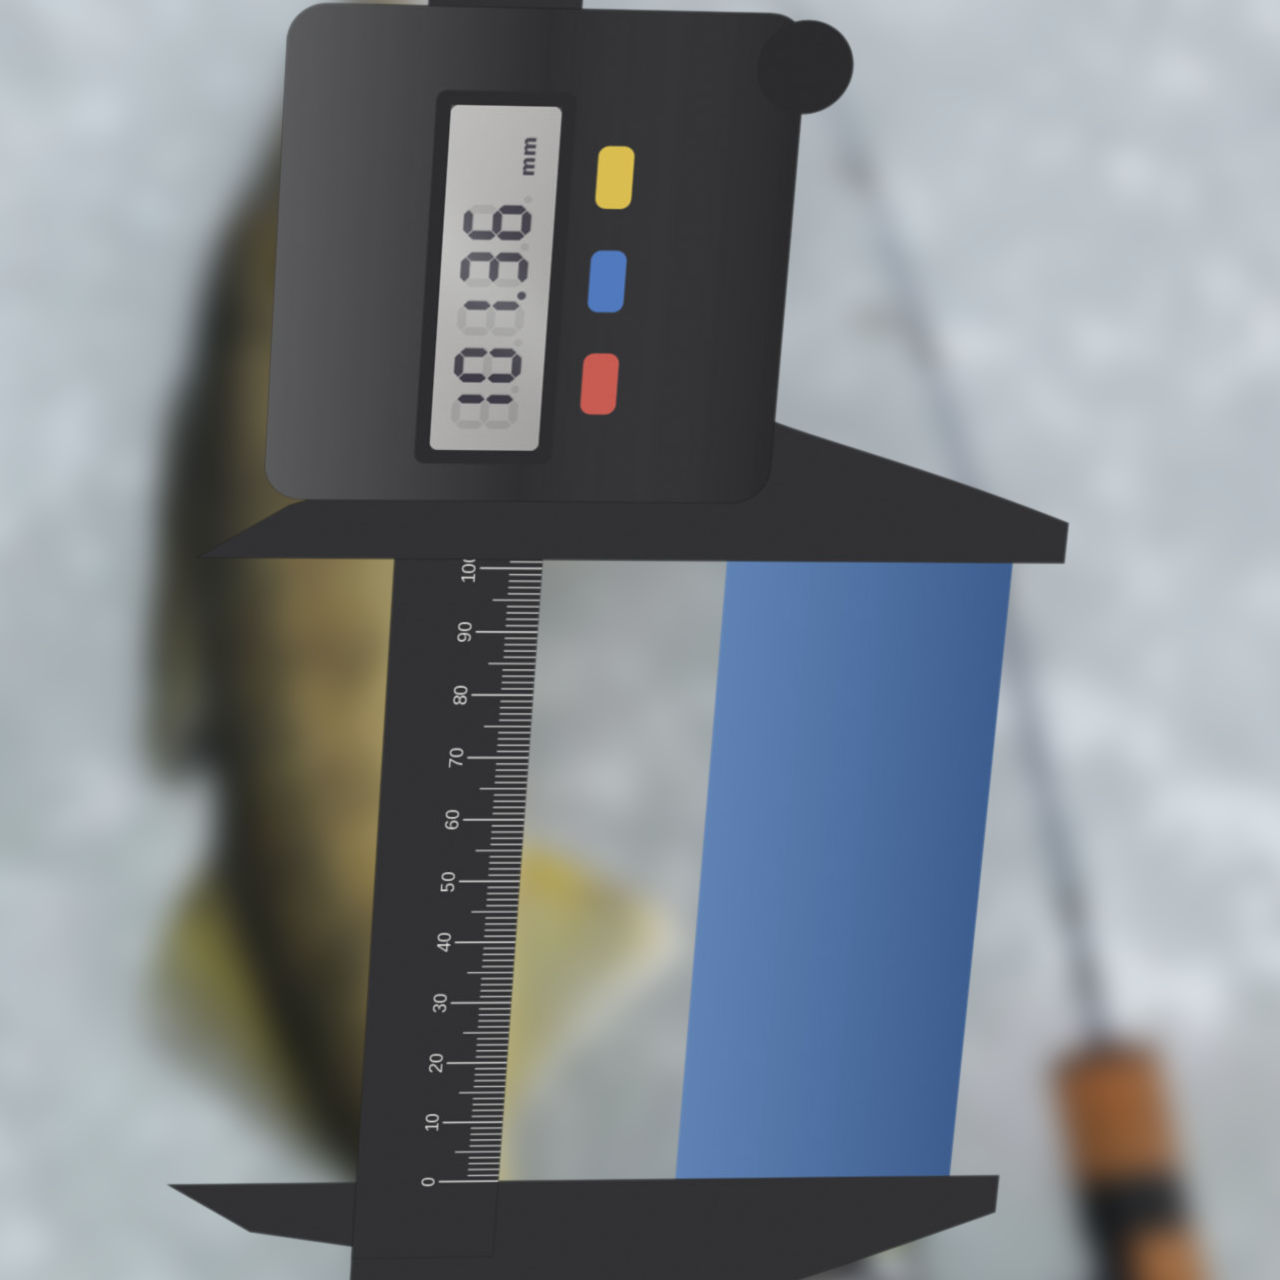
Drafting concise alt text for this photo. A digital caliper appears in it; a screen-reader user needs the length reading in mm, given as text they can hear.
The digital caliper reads 101.36 mm
